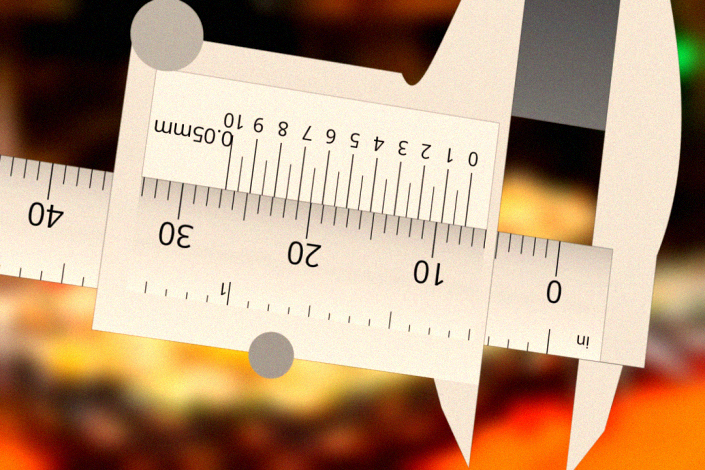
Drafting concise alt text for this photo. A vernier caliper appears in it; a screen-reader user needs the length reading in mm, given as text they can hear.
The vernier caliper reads 7.7 mm
